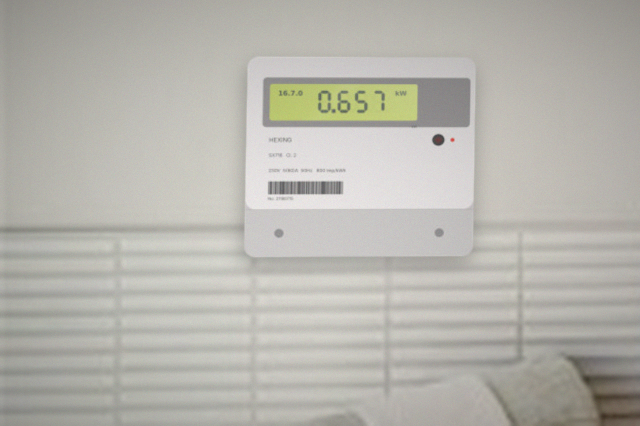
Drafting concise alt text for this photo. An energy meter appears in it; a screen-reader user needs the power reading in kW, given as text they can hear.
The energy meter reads 0.657 kW
